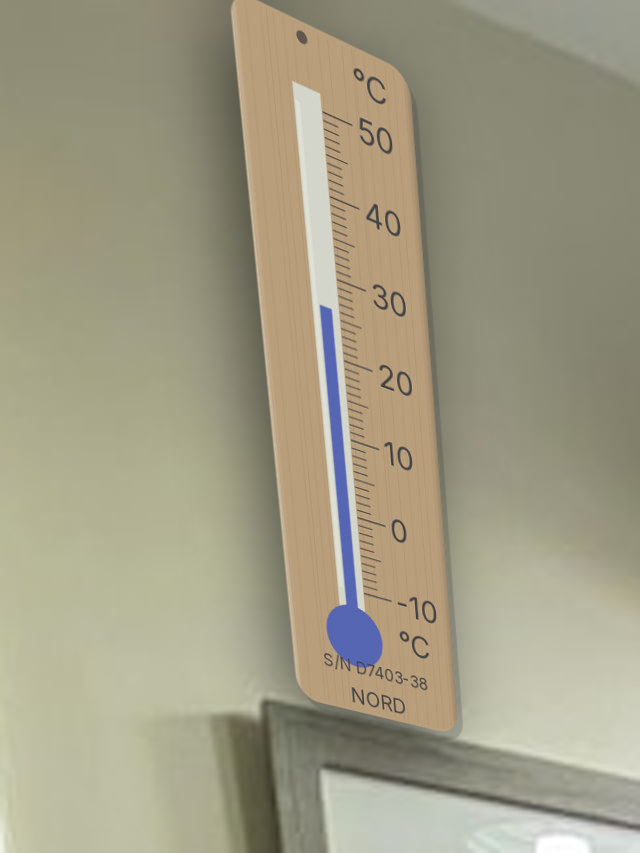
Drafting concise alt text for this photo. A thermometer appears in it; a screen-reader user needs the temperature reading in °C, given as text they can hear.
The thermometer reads 26 °C
